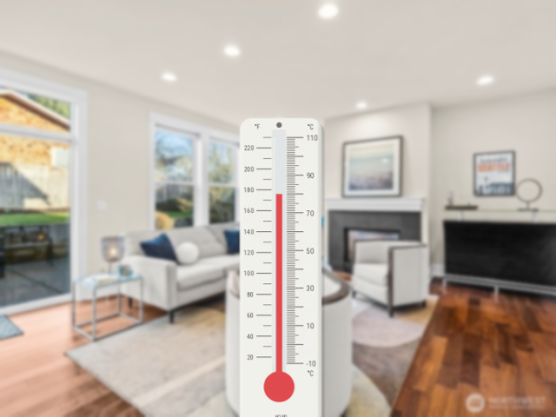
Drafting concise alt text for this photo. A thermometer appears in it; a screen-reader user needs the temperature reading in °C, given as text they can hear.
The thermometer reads 80 °C
